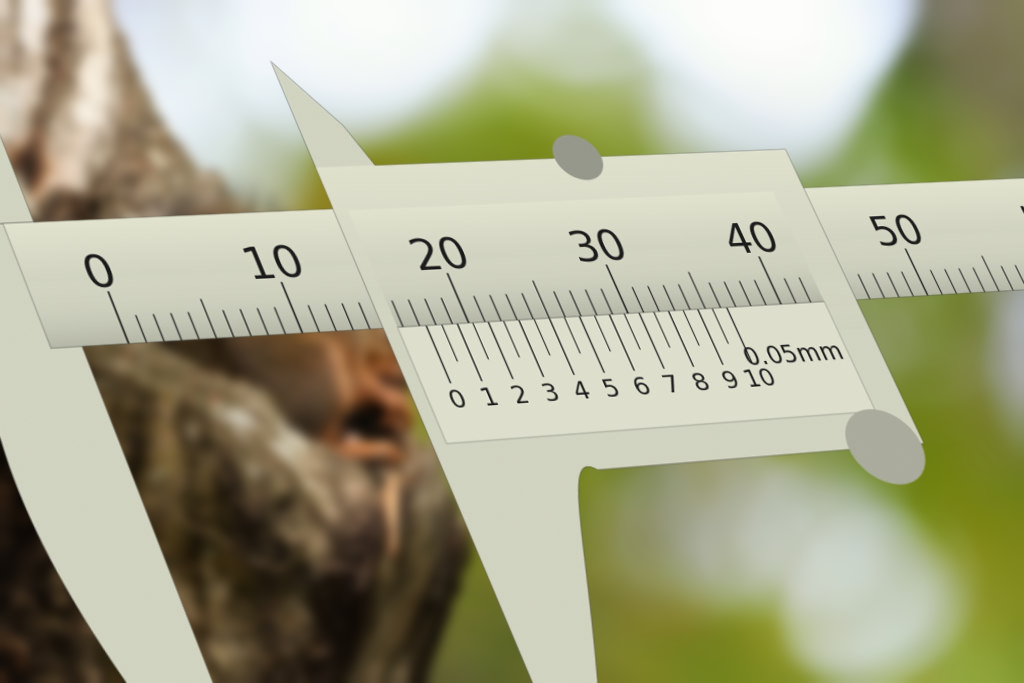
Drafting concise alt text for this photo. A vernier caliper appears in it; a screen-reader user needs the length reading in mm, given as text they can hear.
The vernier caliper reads 17.4 mm
